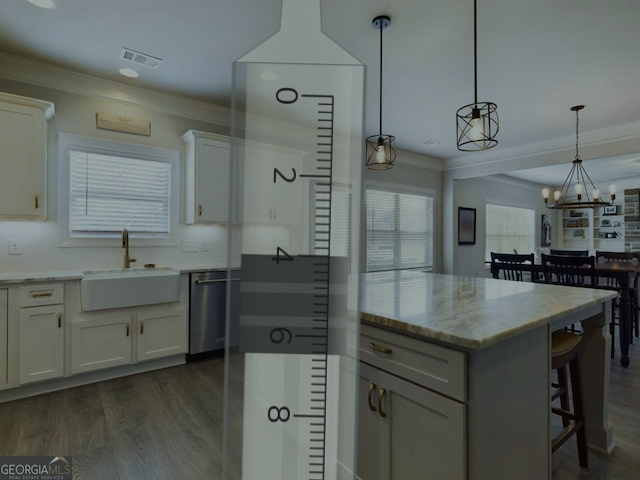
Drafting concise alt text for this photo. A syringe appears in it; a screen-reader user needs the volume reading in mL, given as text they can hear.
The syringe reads 4 mL
